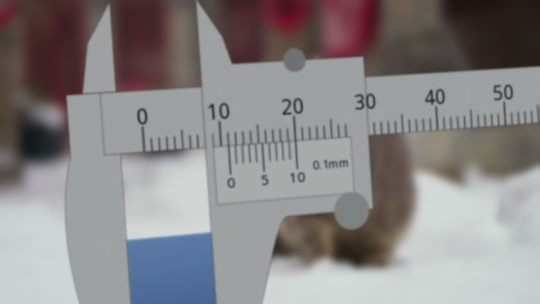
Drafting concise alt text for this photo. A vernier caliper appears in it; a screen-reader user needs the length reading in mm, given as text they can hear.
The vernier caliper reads 11.0 mm
